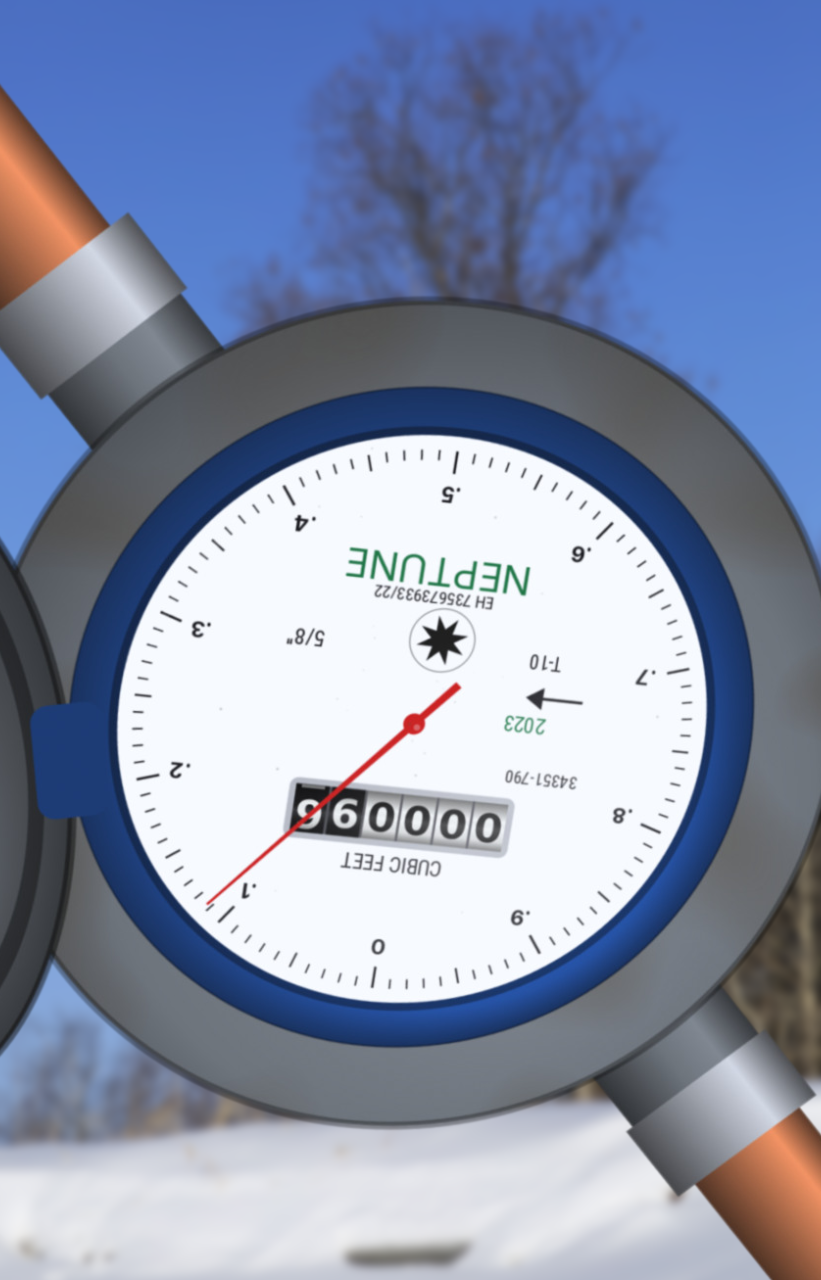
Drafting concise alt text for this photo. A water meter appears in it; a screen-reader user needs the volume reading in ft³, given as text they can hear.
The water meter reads 96.11 ft³
